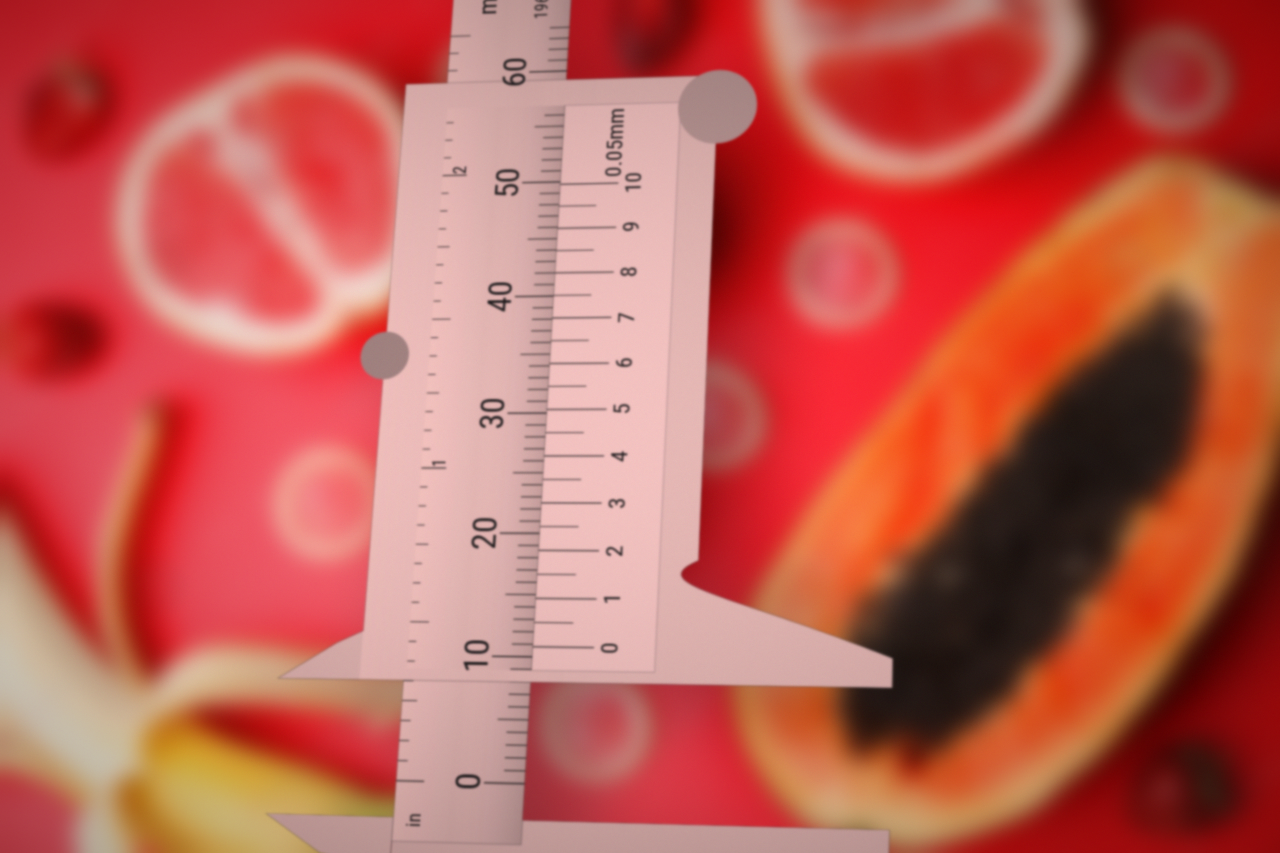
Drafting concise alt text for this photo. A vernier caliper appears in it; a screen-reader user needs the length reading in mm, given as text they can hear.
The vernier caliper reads 10.8 mm
